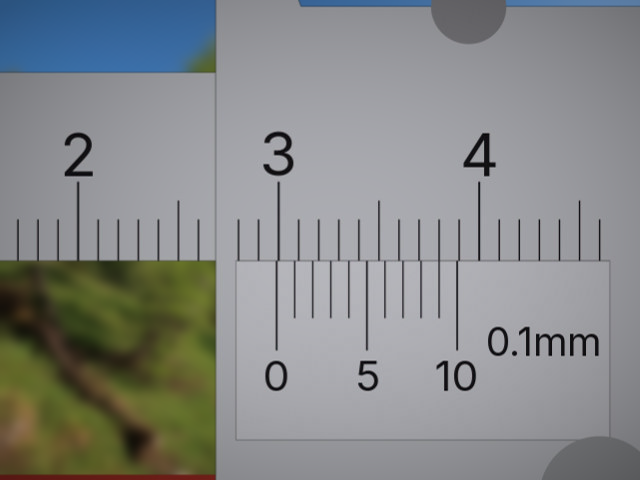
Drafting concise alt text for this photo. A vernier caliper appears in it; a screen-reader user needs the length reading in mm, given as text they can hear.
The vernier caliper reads 29.9 mm
